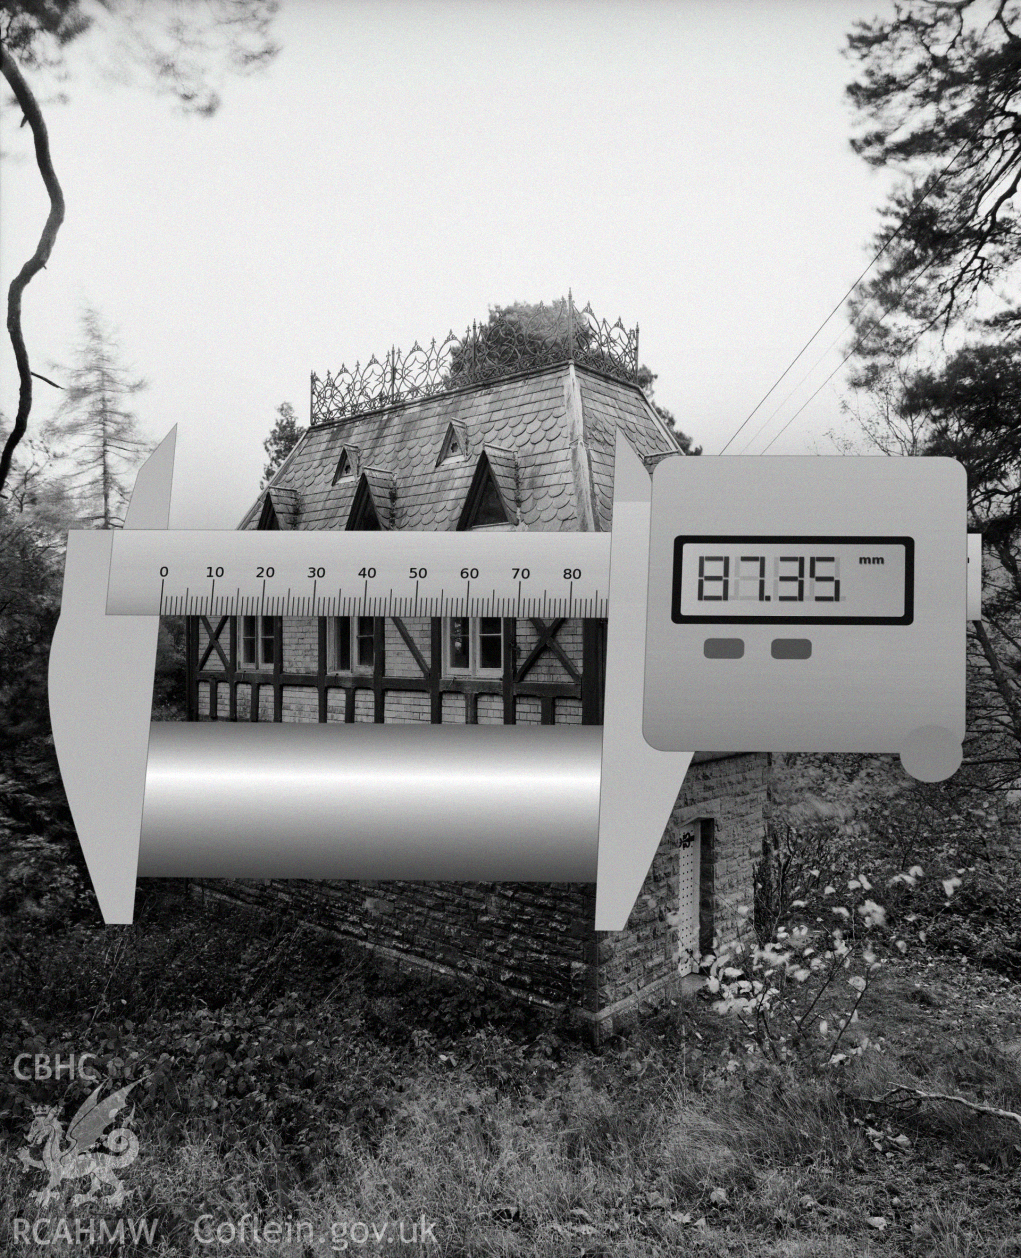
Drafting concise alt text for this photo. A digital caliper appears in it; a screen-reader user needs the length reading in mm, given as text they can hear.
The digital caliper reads 87.35 mm
